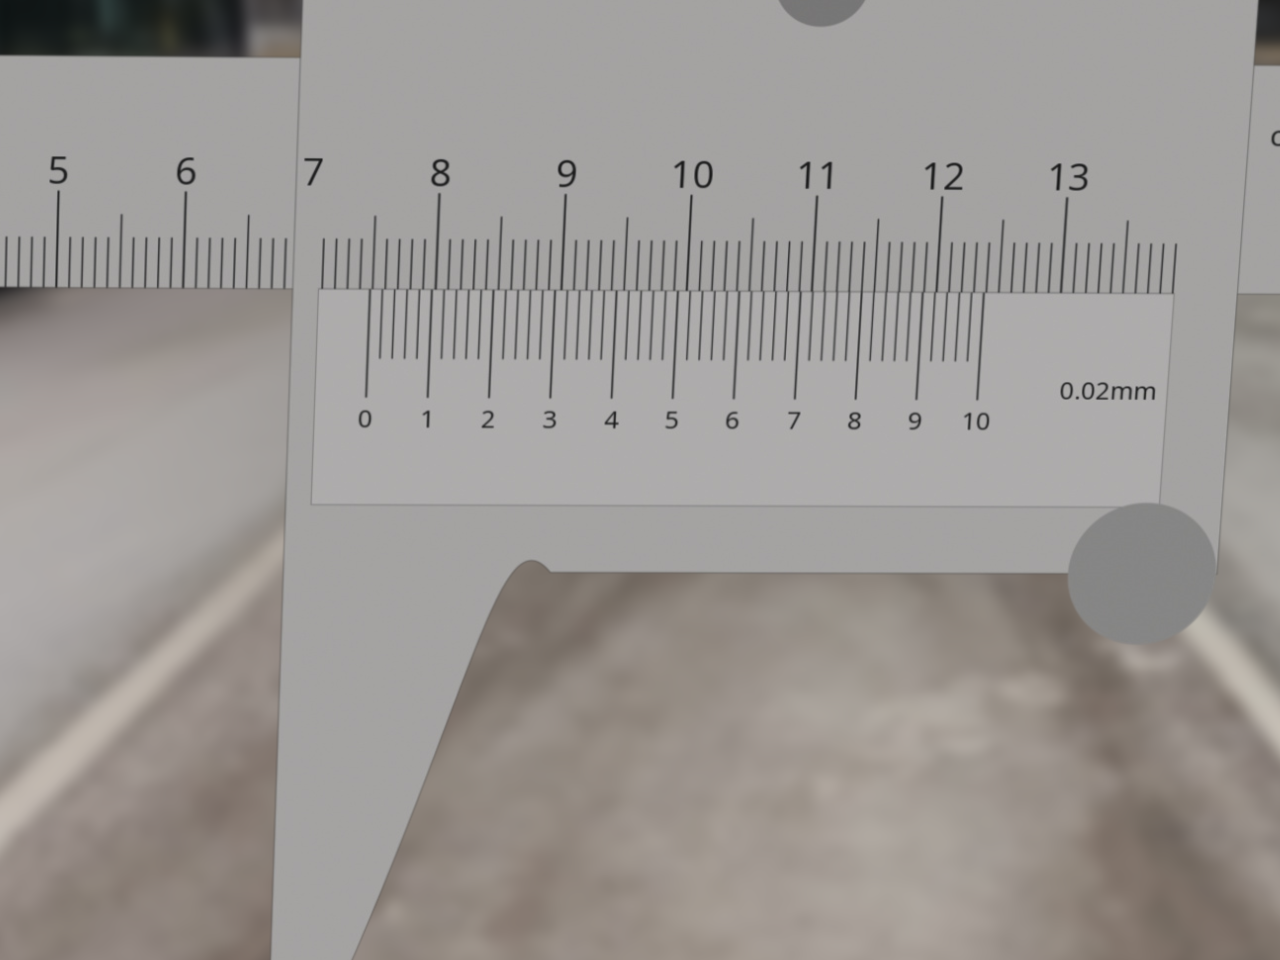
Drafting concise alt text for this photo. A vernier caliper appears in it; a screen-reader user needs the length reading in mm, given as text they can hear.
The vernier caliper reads 74.8 mm
